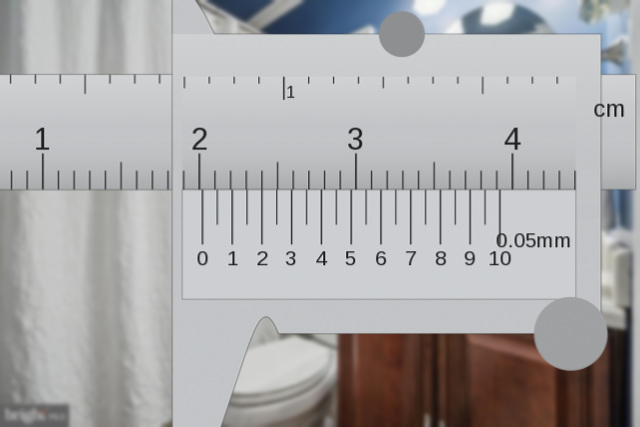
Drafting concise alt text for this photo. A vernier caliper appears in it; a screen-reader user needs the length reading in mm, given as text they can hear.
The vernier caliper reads 20.2 mm
